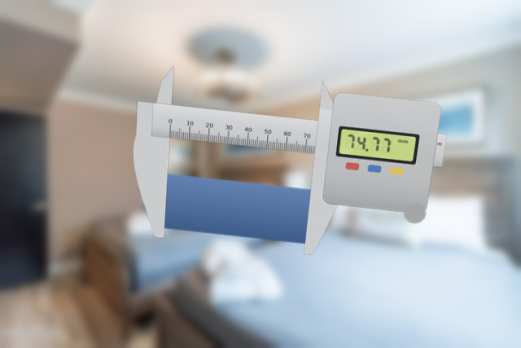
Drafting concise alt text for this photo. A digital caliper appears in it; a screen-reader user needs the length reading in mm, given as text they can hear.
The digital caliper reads 74.77 mm
